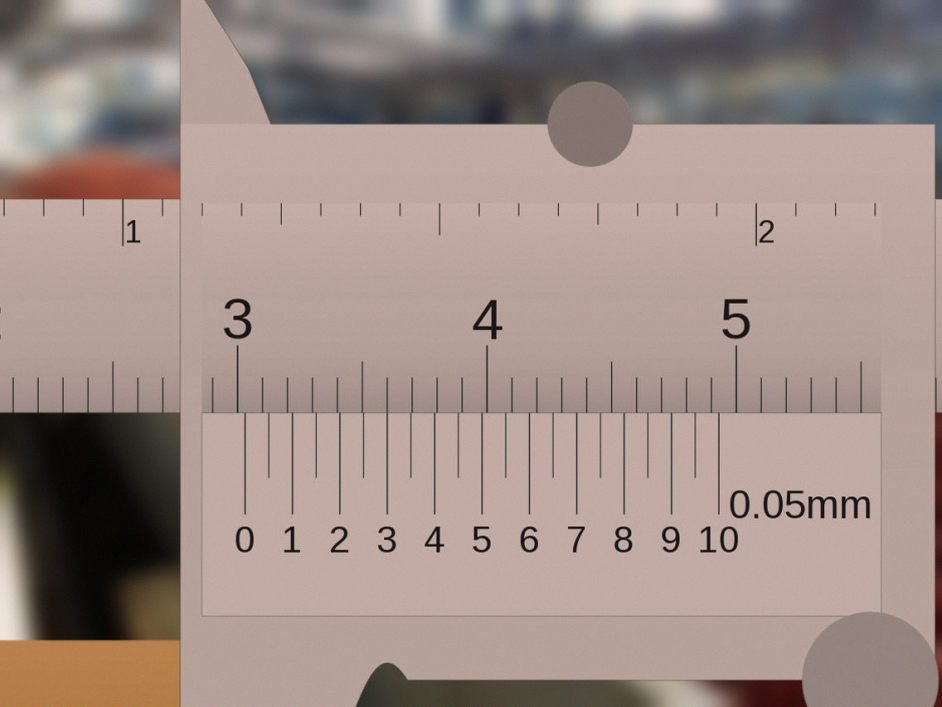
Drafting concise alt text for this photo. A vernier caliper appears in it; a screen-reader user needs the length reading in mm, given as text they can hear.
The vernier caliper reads 30.30 mm
